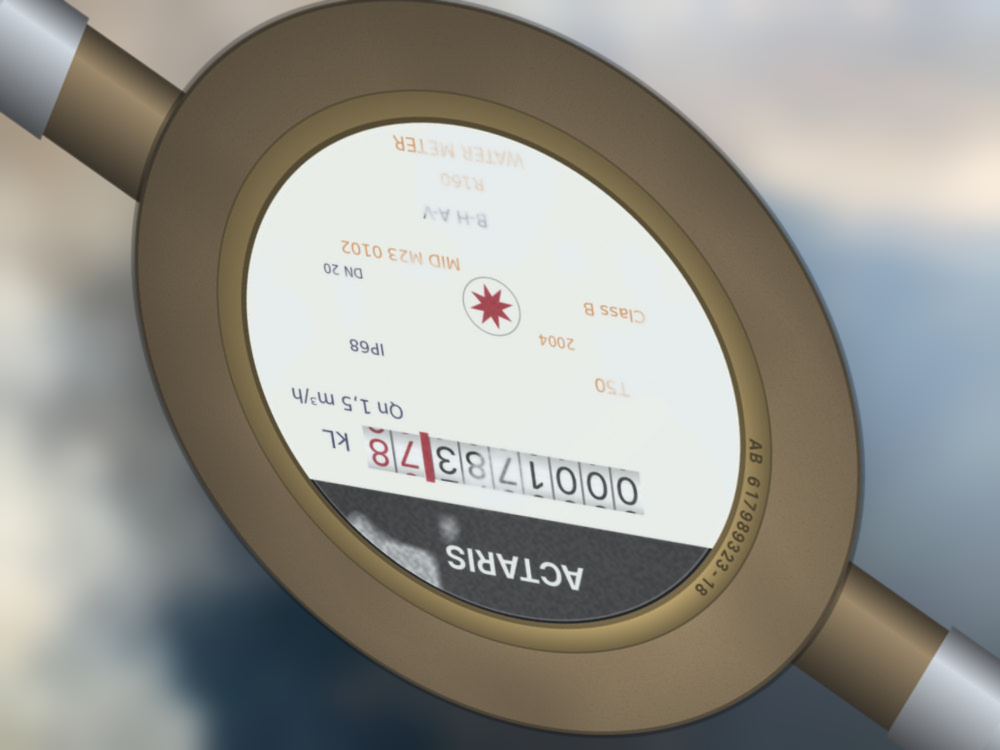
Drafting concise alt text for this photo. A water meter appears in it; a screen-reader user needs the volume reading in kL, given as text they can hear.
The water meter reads 1783.78 kL
